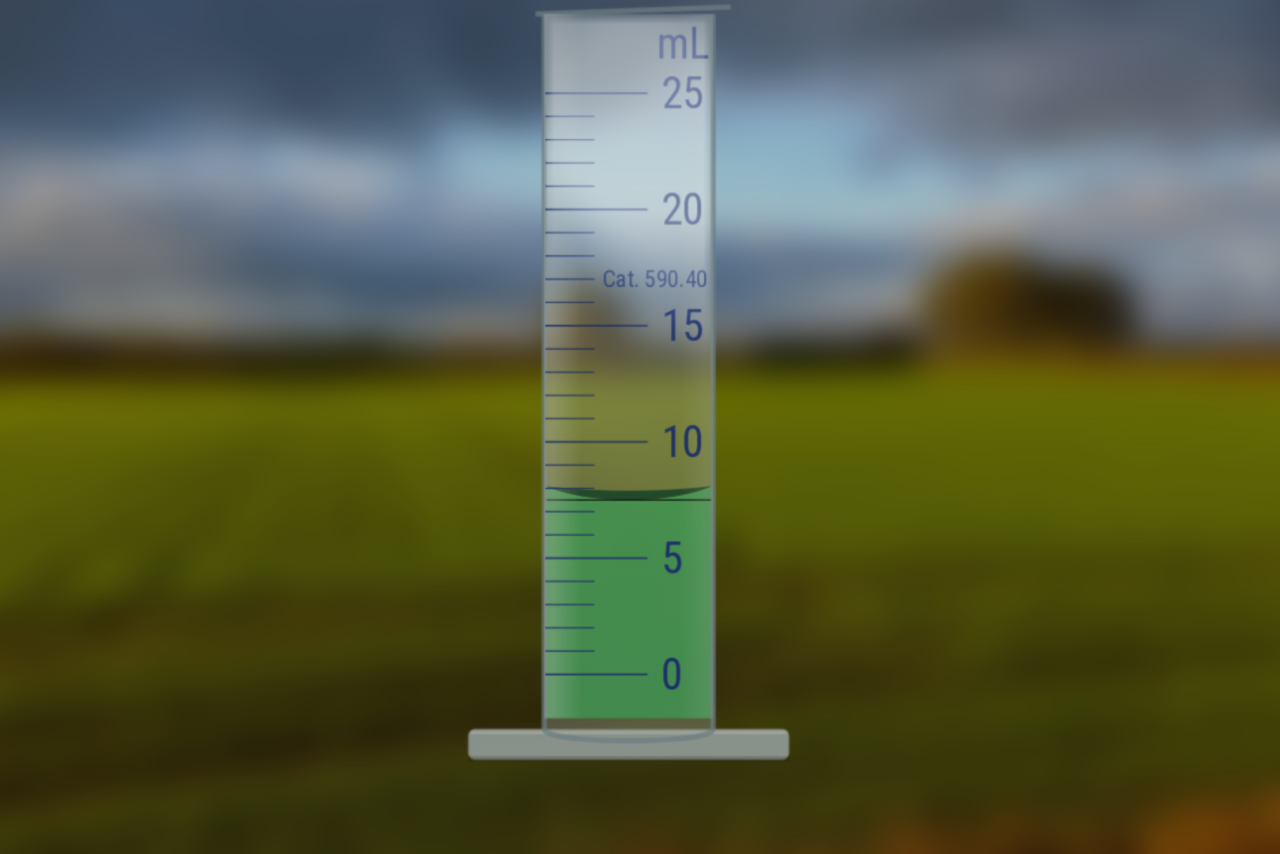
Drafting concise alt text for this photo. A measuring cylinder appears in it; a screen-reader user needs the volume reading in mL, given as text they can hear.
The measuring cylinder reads 7.5 mL
